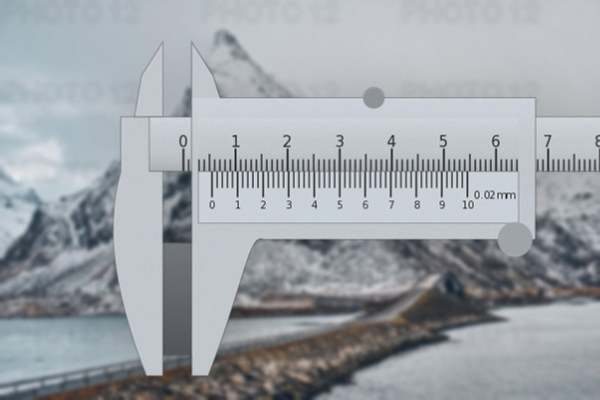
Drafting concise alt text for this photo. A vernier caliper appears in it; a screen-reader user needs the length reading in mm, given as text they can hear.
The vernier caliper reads 5.5 mm
